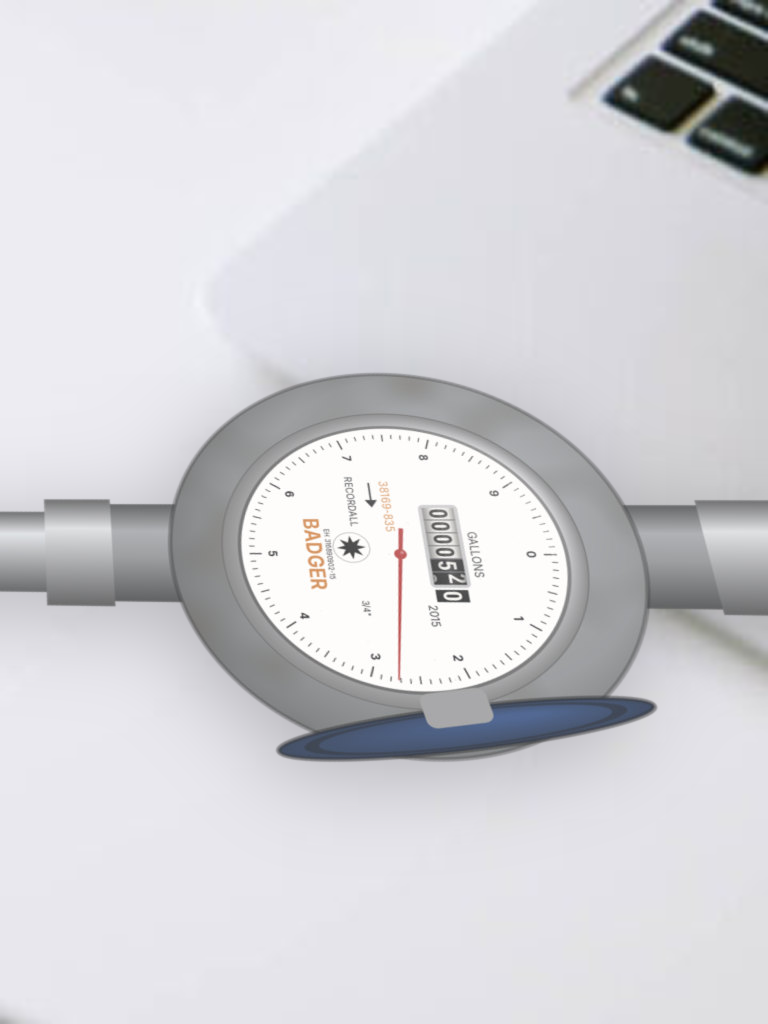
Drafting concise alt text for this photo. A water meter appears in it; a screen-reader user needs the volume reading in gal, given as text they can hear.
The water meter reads 522.7 gal
